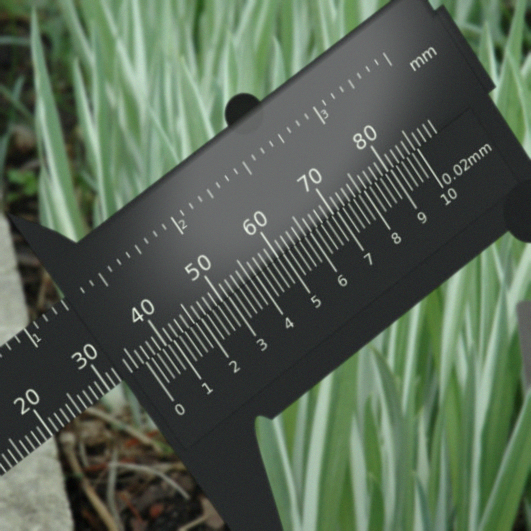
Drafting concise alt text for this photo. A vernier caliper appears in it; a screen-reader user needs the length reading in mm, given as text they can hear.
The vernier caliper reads 36.4 mm
